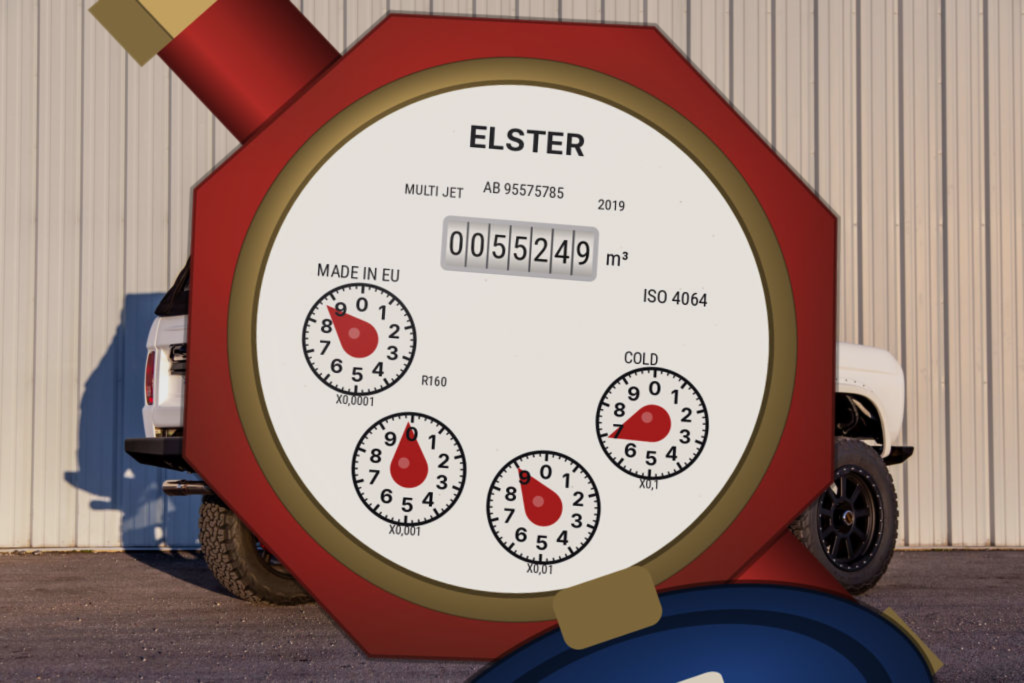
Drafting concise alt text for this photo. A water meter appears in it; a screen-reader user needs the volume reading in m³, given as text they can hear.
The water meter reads 55249.6898 m³
